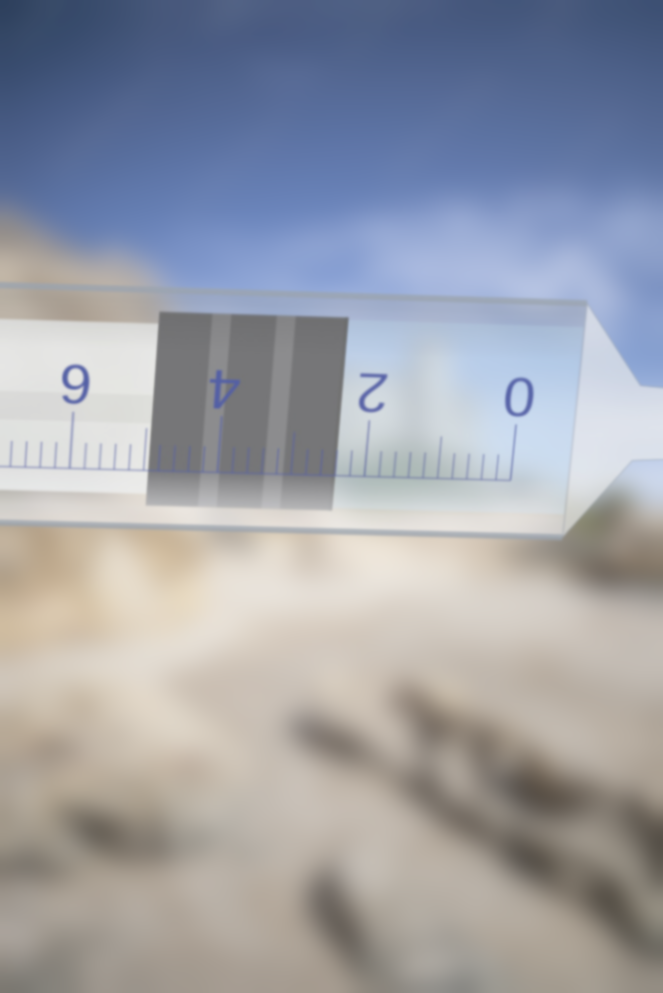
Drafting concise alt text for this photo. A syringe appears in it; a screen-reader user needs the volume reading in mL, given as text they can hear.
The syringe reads 2.4 mL
